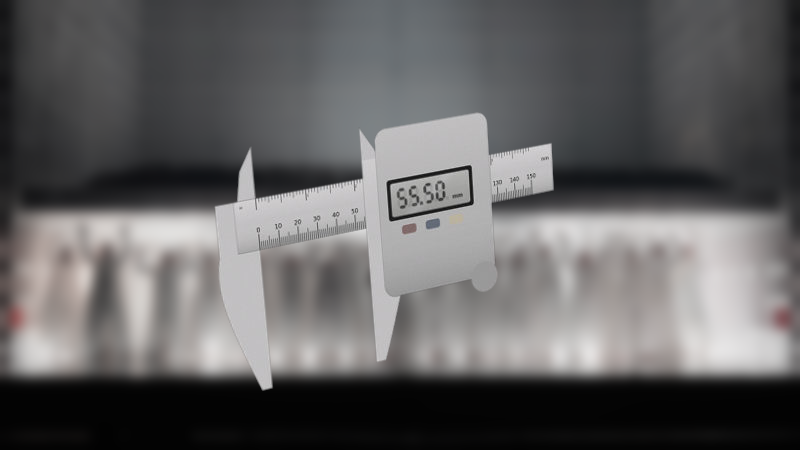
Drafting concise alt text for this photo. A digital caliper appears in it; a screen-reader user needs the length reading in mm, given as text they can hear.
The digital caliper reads 55.50 mm
